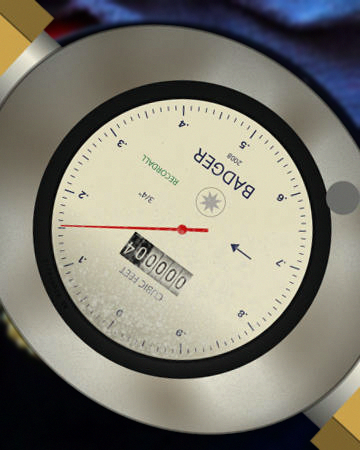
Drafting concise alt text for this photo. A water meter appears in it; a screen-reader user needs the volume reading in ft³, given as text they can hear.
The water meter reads 4.15 ft³
